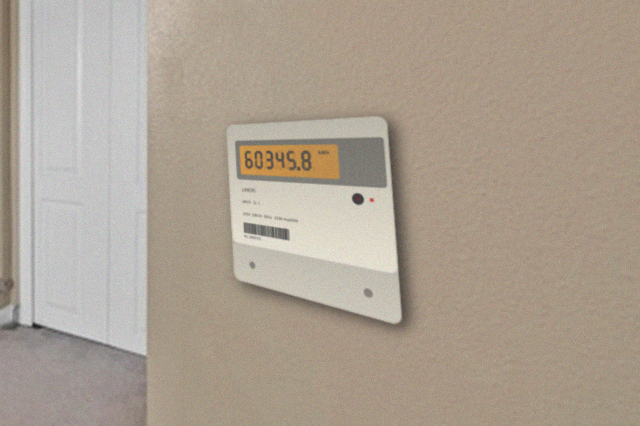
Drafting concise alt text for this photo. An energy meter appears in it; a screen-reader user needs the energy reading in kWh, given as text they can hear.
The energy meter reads 60345.8 kWh
